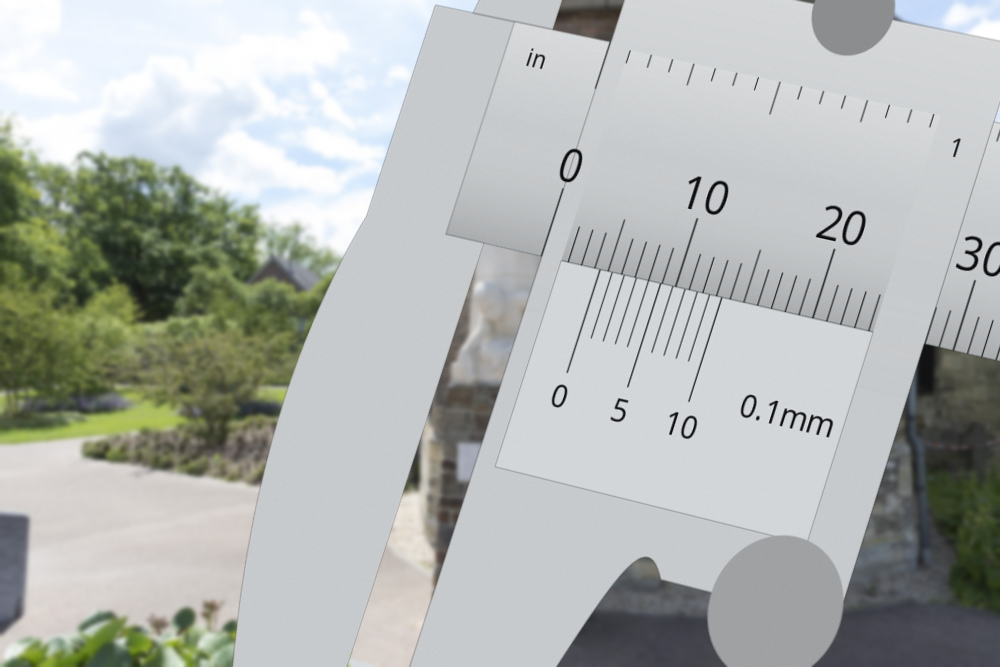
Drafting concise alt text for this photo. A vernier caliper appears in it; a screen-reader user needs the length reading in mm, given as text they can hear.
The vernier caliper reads 4.4 mm
